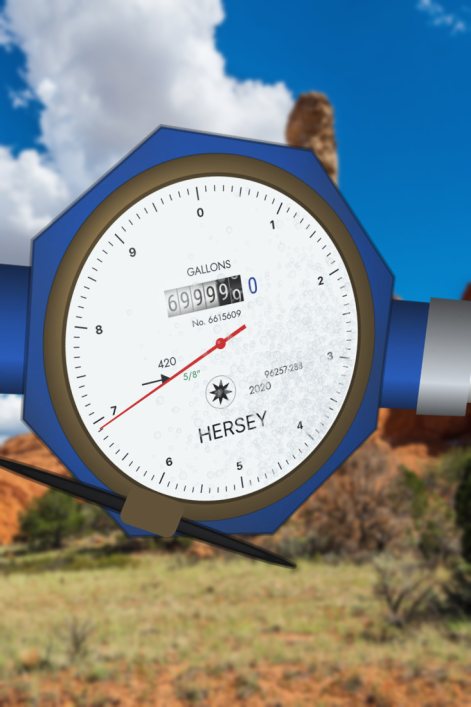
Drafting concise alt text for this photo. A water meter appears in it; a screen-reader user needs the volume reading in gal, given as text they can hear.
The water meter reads 6999986.9 gal
